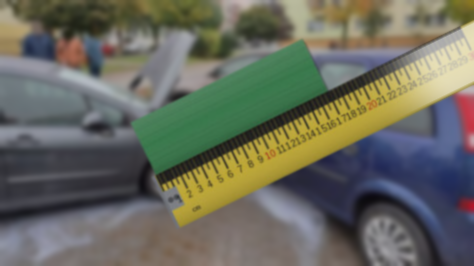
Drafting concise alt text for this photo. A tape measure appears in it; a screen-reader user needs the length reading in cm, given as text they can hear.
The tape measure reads 17 cm
